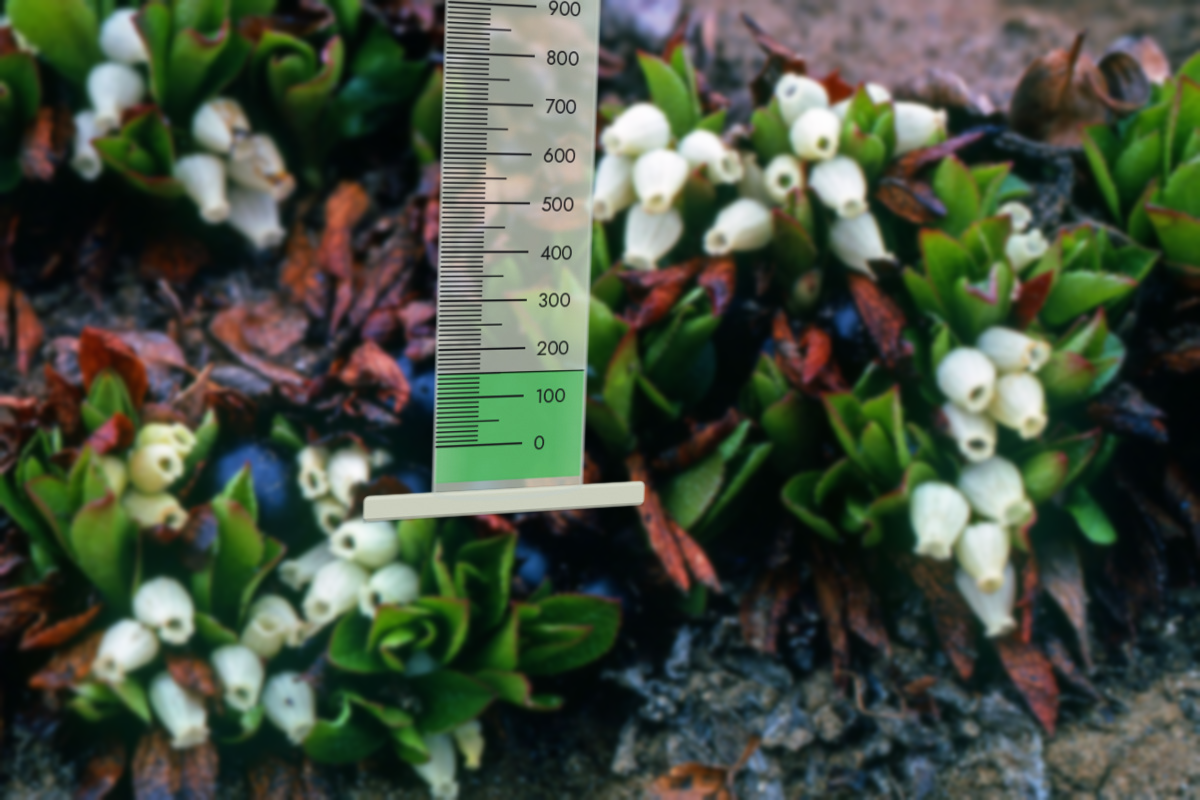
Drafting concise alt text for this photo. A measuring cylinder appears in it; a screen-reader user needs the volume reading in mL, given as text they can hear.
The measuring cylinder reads 150 mL
